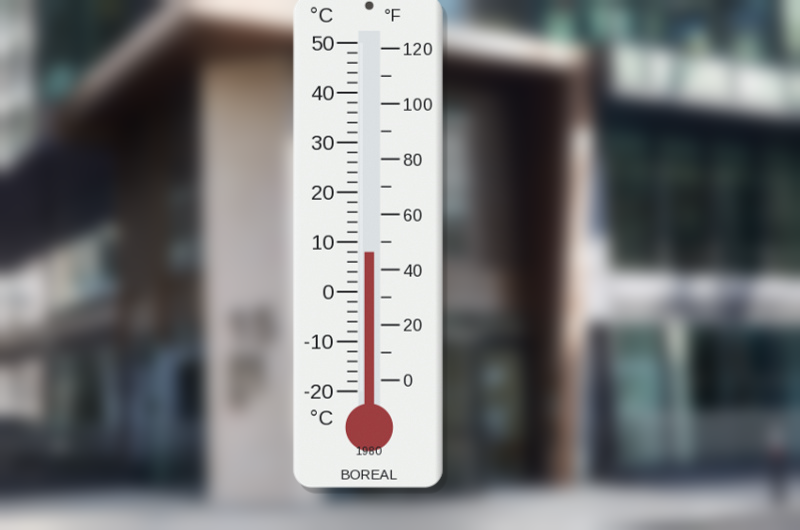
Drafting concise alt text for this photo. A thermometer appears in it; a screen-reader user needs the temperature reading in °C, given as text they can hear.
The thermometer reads 8 °C
